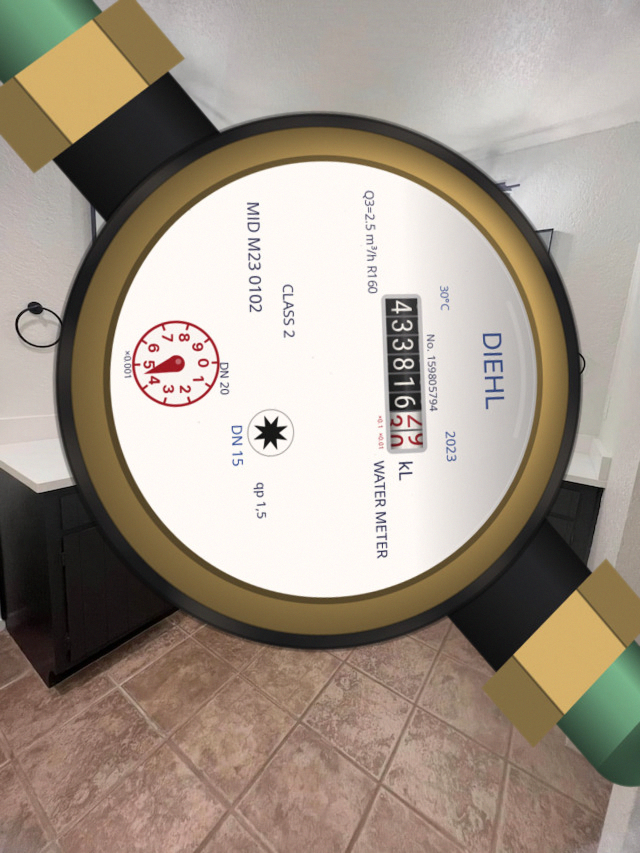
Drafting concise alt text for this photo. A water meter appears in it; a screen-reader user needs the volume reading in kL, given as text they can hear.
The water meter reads 433816.294 kL
